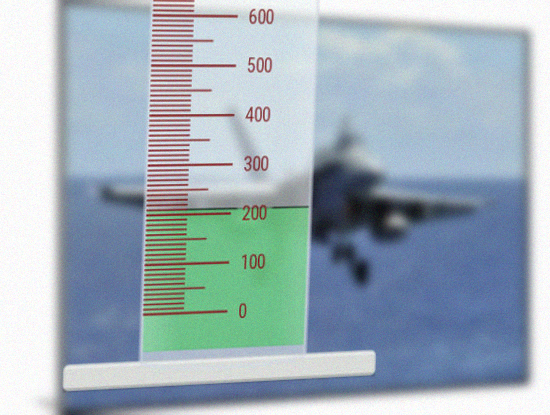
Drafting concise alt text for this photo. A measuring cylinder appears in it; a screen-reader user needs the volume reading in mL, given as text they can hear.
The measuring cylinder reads 210 mL
